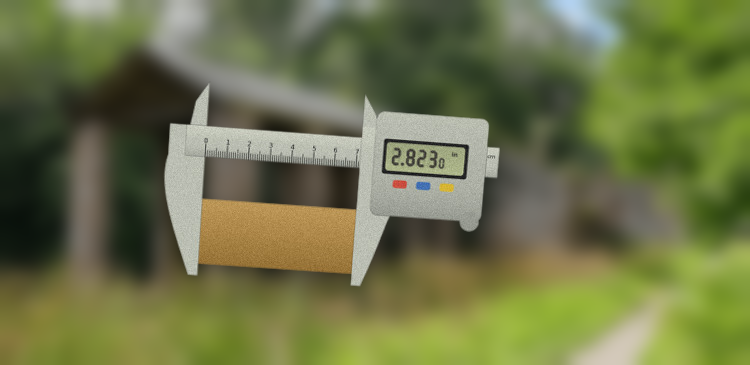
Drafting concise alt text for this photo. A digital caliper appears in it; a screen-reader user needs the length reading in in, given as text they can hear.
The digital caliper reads 2.8230 in
